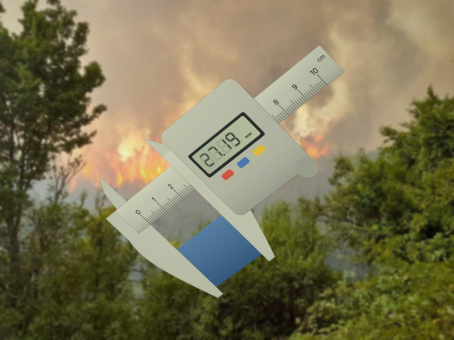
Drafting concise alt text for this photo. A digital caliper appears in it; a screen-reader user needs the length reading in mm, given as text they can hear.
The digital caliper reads 27.19 mm
